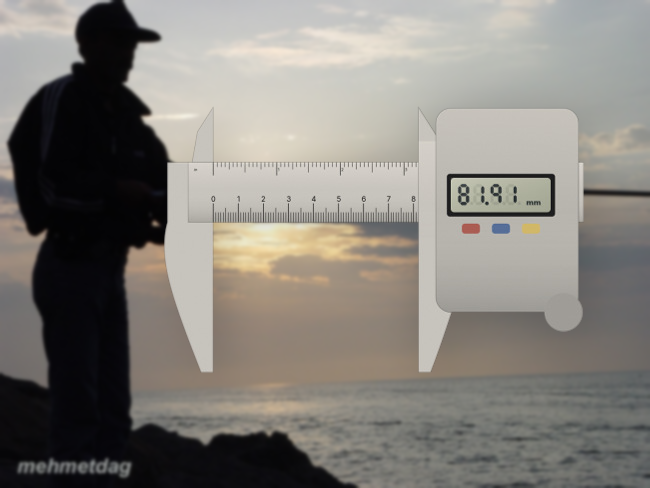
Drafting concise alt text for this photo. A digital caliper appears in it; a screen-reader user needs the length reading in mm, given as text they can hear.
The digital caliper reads 81.91 mm
